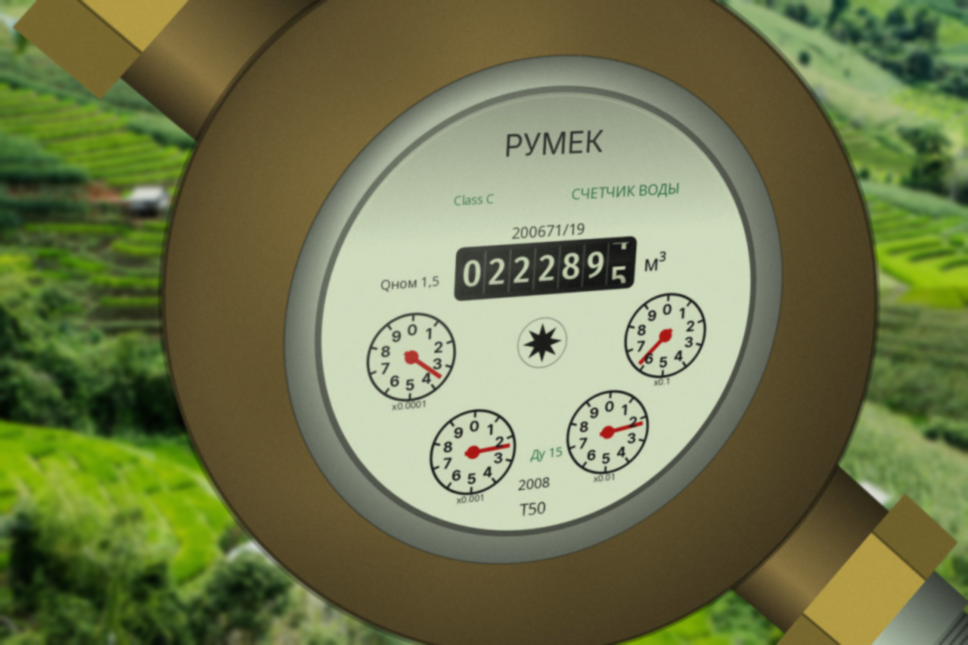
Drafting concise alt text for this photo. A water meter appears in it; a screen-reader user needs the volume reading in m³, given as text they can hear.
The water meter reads 222894.6223 m³
